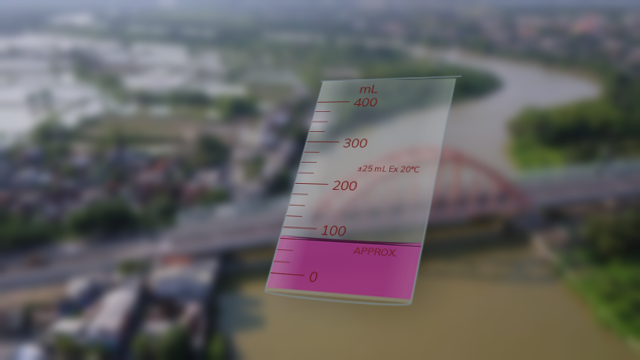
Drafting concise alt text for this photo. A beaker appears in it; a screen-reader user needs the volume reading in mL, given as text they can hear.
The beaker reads 75 mL
